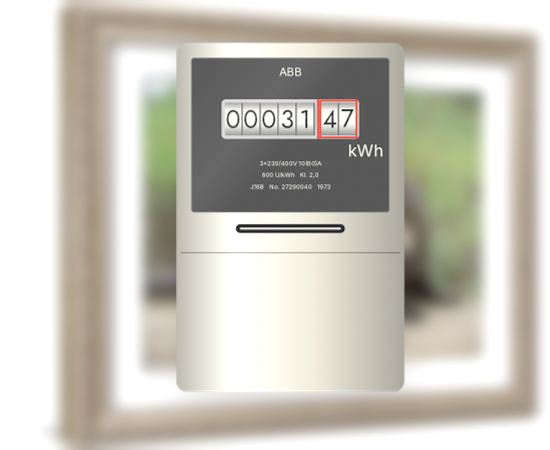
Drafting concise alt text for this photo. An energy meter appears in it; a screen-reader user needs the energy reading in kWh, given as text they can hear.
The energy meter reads 31.47 kWh
